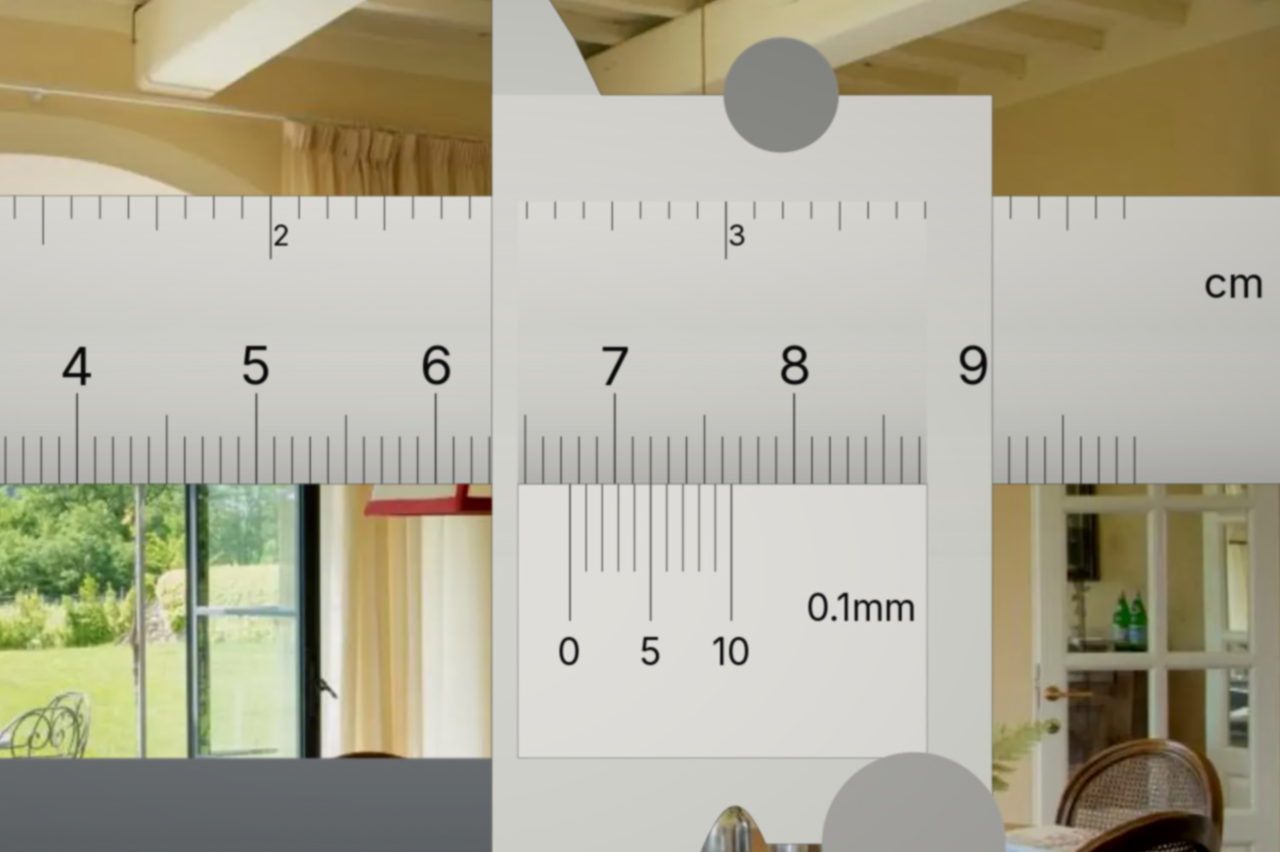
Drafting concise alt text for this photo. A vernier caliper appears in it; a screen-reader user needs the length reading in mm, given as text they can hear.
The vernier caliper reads 67.5 mm
